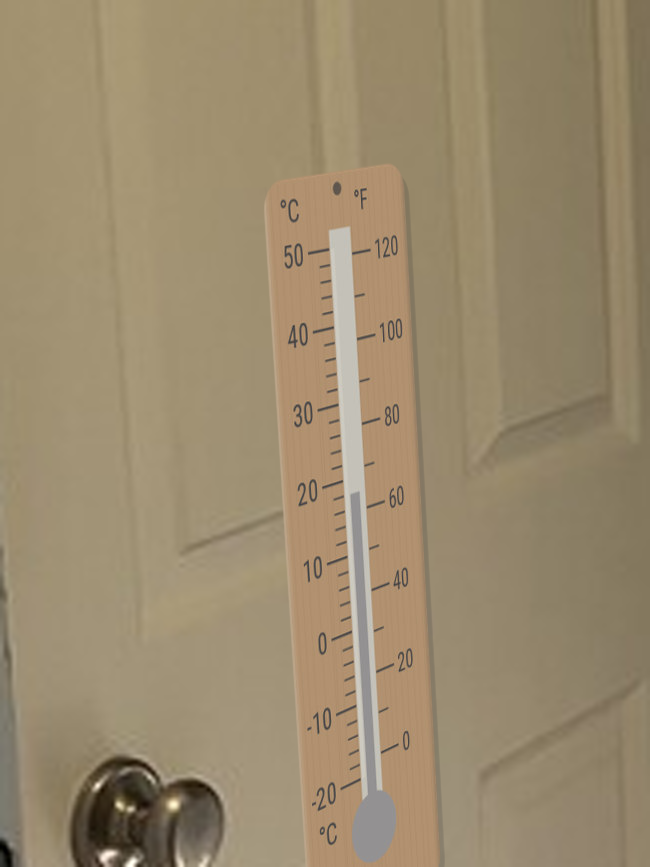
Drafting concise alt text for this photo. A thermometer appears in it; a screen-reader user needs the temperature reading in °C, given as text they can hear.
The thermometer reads 18 °C
